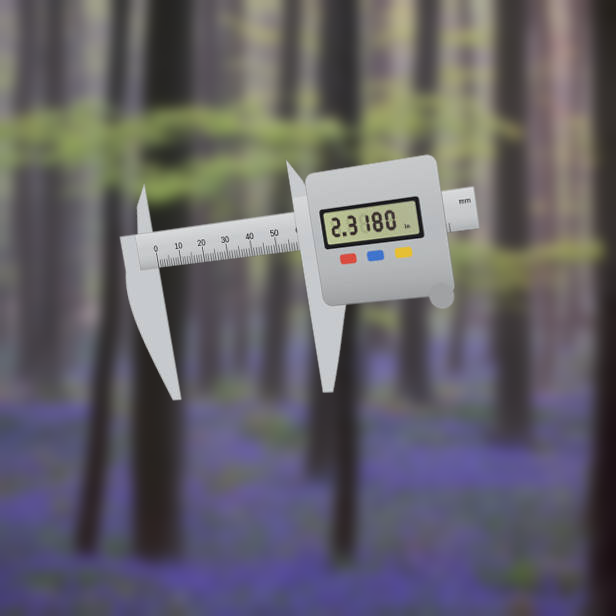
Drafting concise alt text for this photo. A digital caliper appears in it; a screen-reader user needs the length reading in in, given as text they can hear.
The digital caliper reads 2.3180 in
